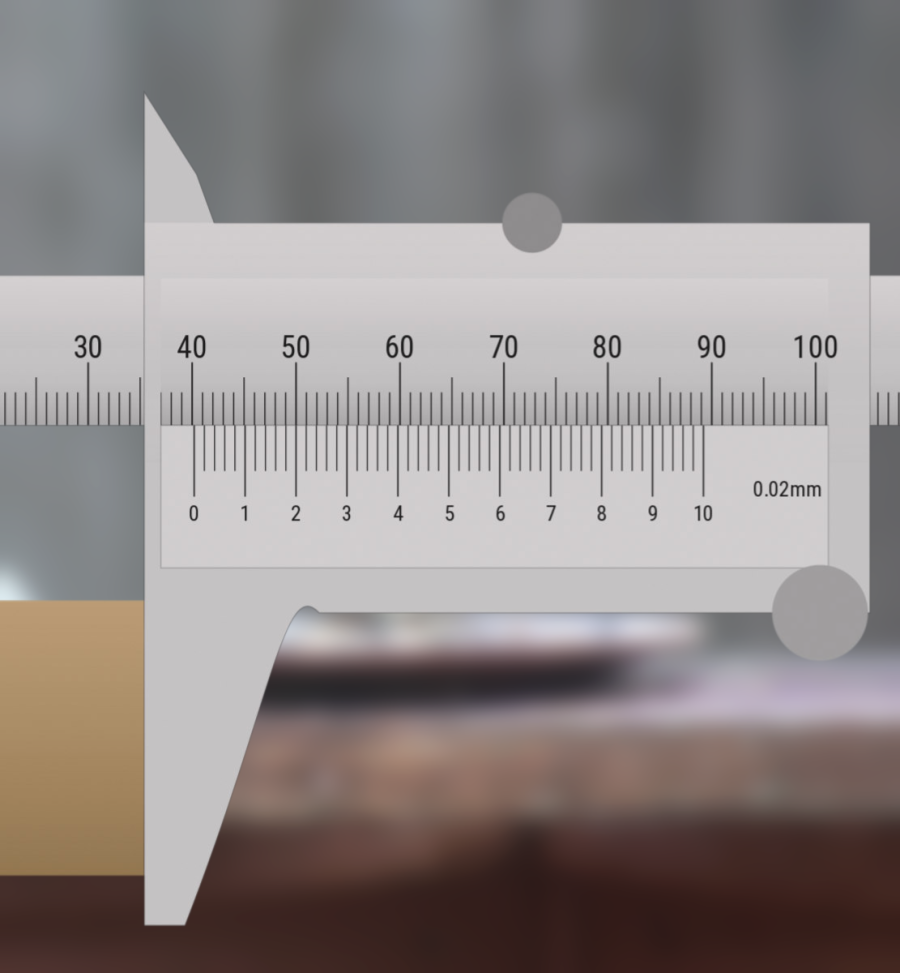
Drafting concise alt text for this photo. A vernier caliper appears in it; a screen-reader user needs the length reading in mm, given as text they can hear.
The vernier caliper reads 40.2 mm
